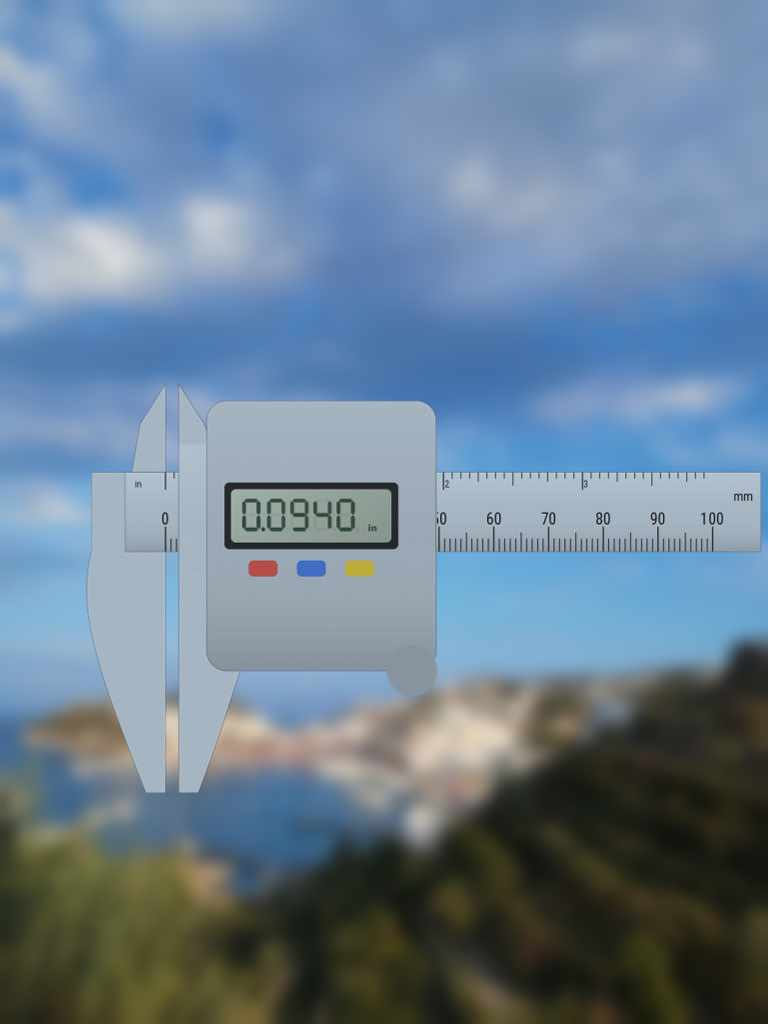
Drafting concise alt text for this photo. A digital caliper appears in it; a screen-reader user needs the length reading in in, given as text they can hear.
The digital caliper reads 0.0940 in
